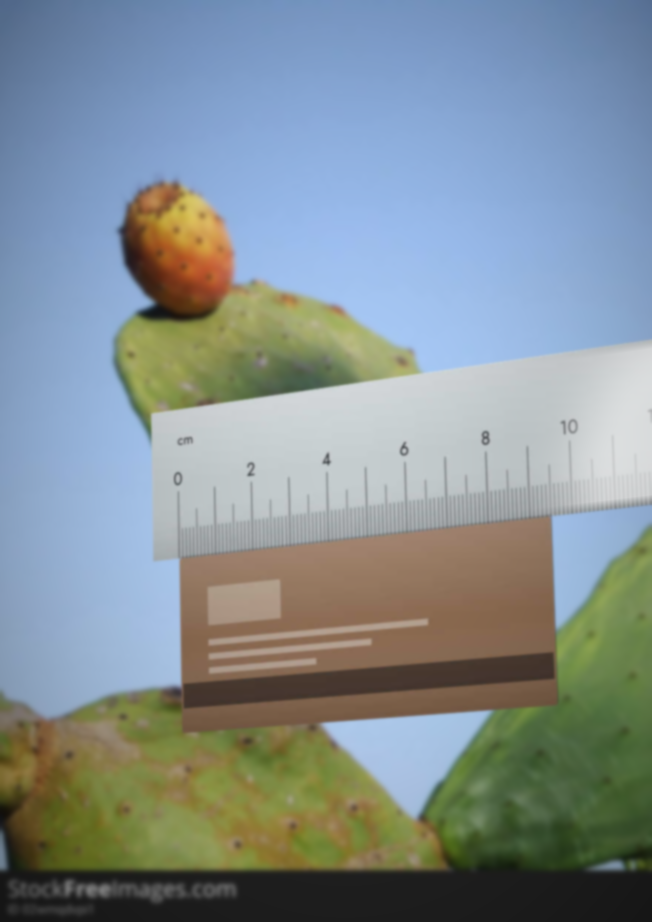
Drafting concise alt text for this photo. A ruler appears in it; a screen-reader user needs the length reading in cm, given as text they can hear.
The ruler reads 9.5 cm
